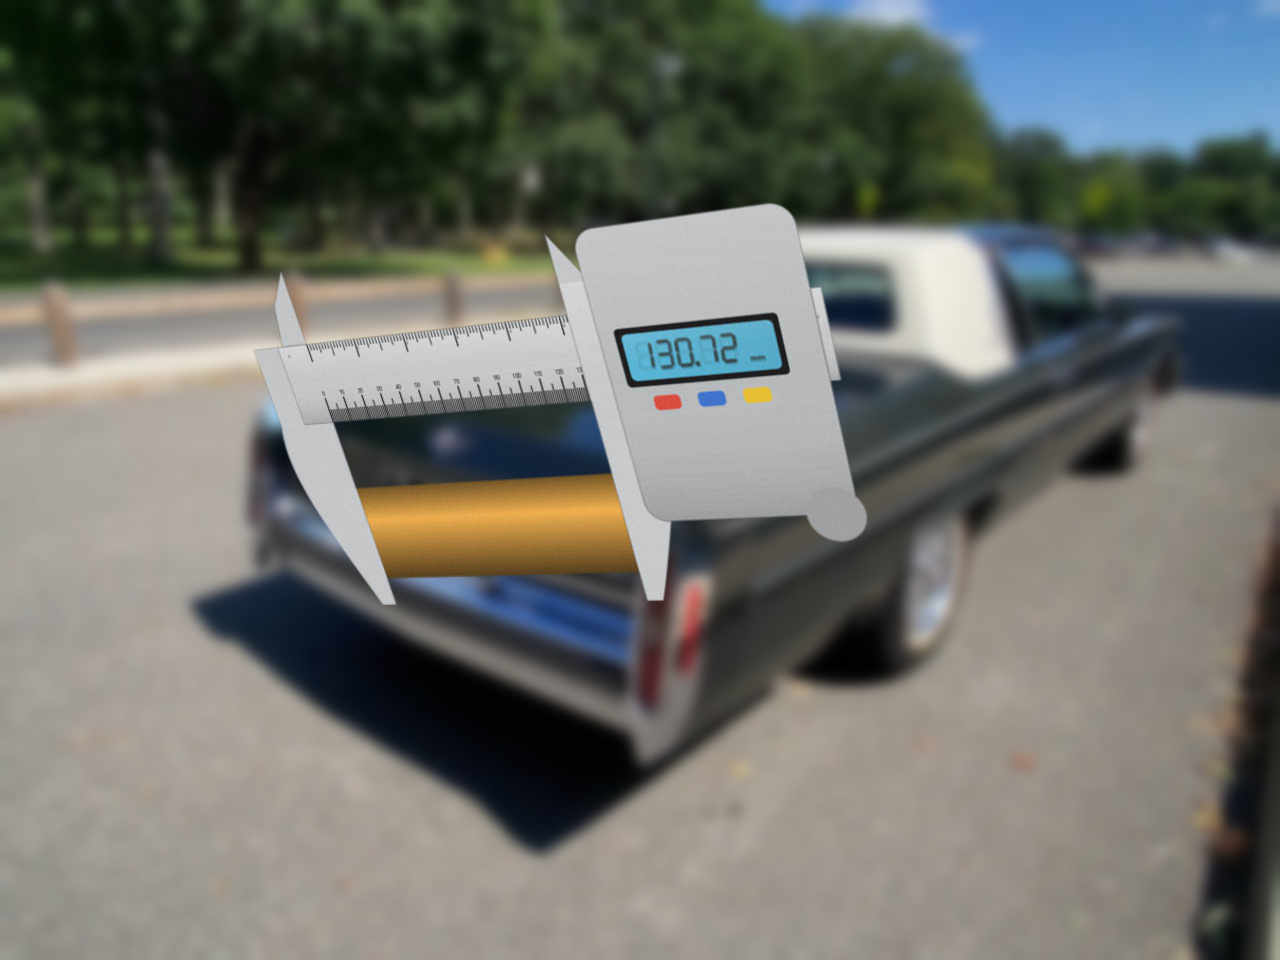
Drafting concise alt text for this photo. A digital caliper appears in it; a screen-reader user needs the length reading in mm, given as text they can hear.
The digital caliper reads 130.72 mm
